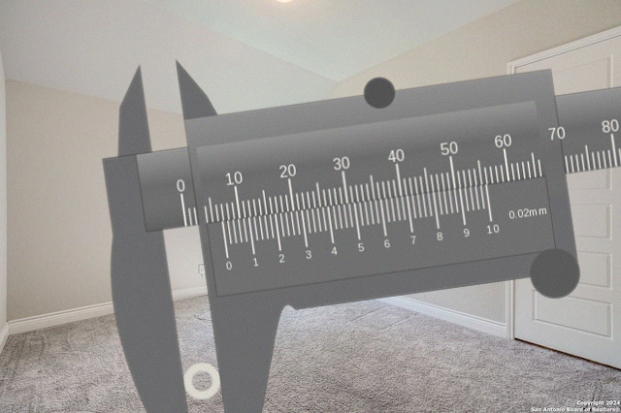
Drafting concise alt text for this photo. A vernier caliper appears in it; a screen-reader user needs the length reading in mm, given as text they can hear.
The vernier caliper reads 6.8 mm
